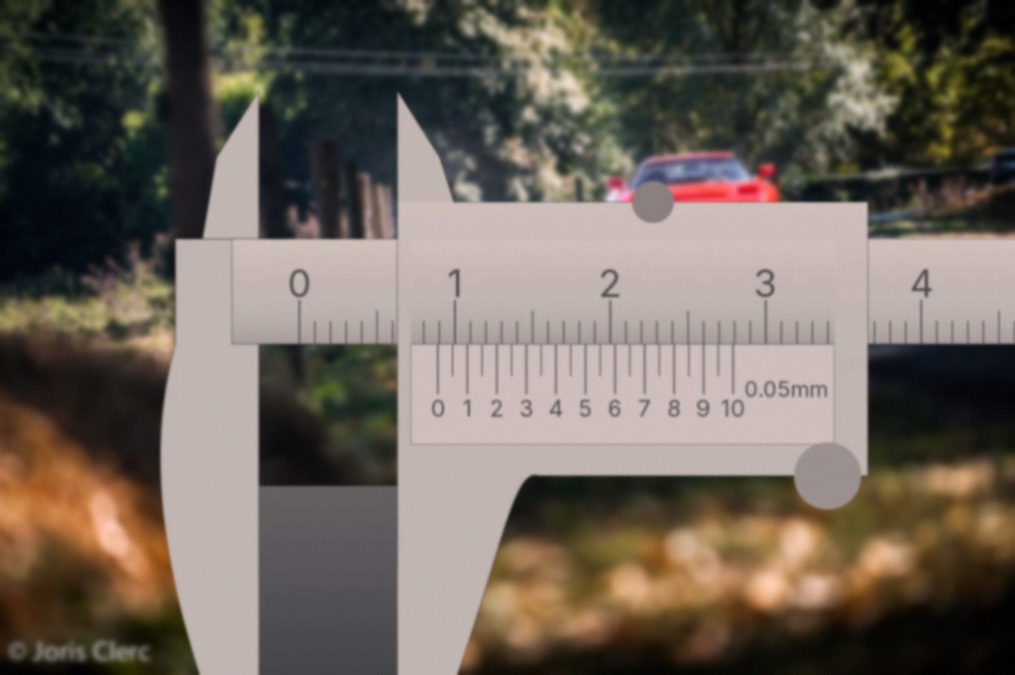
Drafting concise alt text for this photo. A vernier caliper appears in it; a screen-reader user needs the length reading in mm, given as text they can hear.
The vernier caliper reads 8.9 mm
